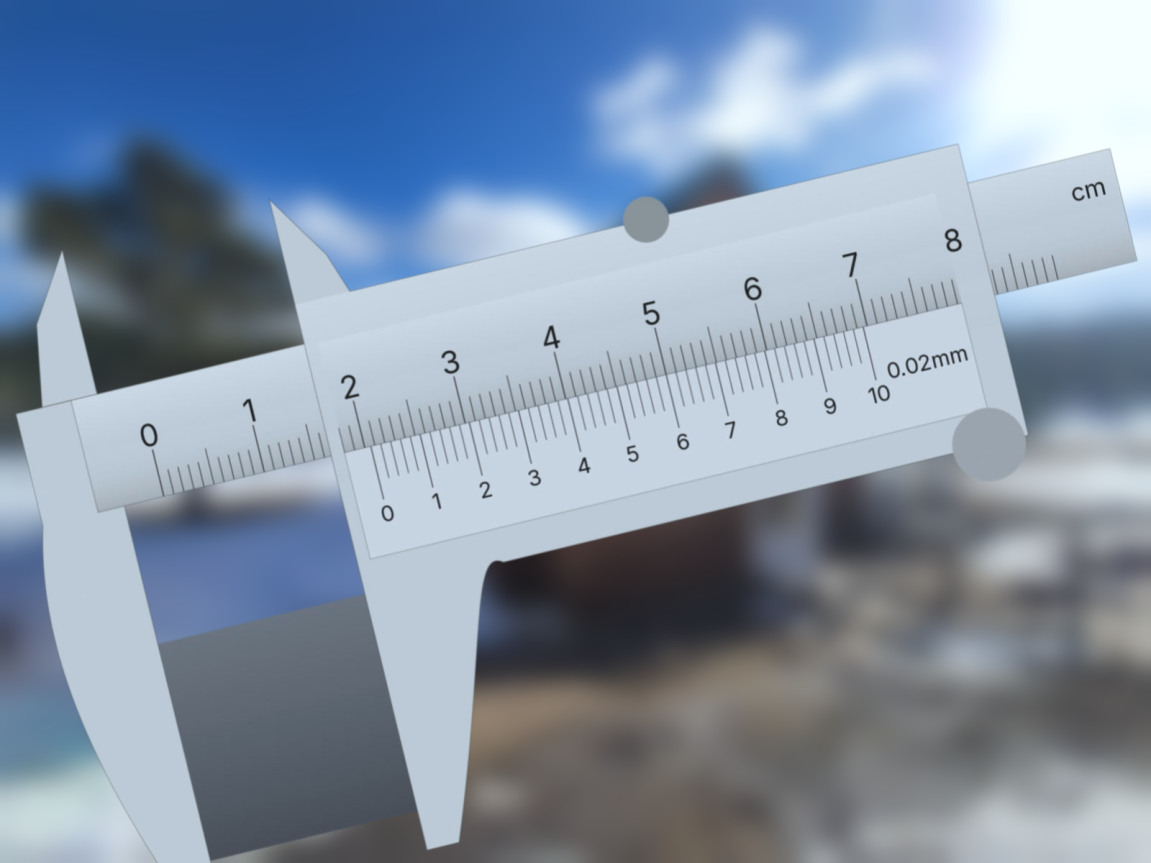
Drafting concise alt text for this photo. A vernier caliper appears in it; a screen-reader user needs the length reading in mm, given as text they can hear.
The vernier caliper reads 20.6 mm
